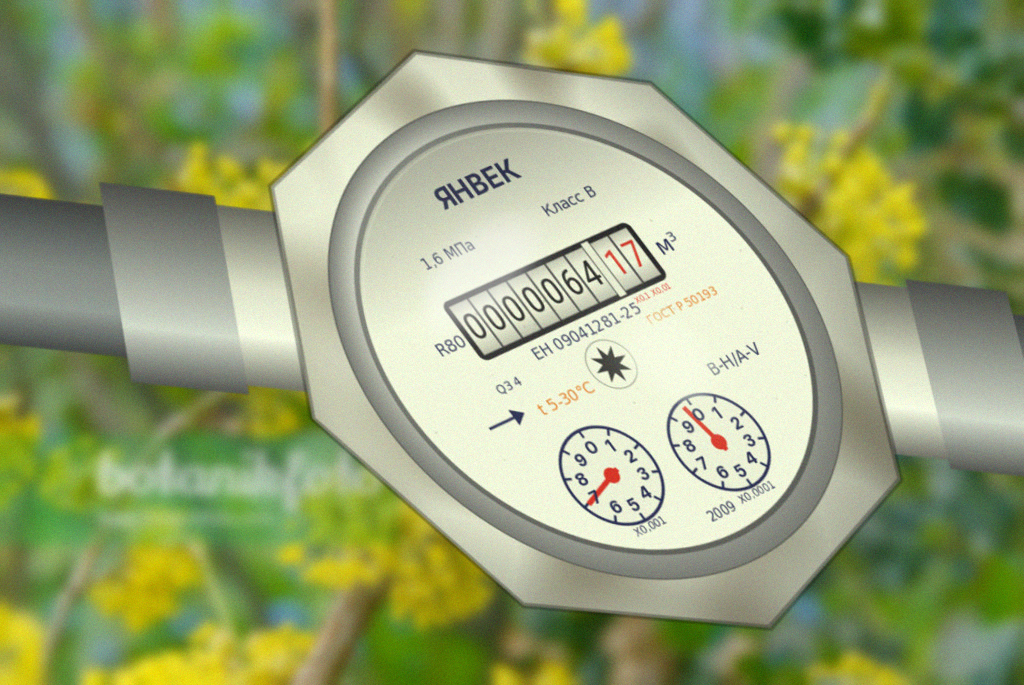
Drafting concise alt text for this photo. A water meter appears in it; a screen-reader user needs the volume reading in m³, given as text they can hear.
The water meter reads 64.1769 m³
